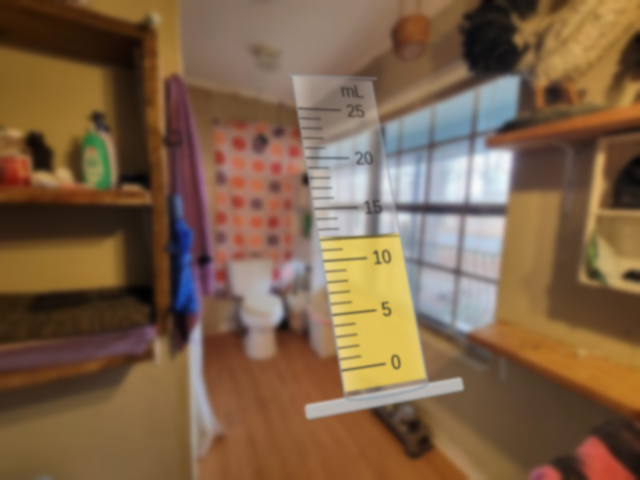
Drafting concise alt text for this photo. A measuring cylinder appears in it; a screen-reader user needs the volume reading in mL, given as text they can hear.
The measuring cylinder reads 12 mL
